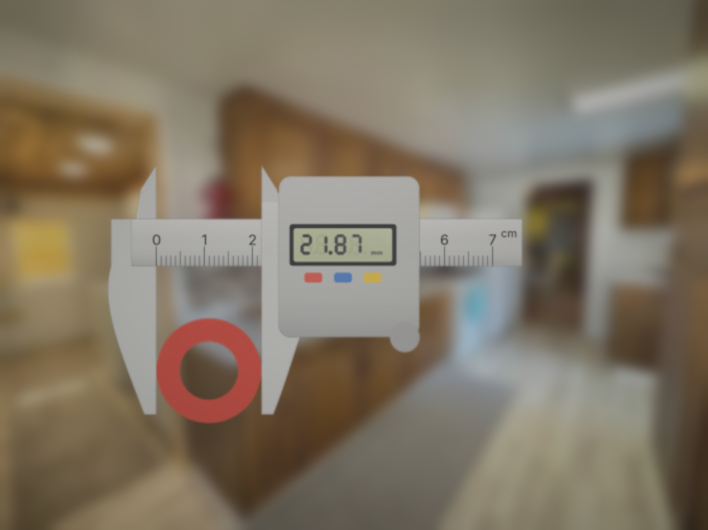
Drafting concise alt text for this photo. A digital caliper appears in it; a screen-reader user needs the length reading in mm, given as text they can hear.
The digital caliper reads 21.87 mm
